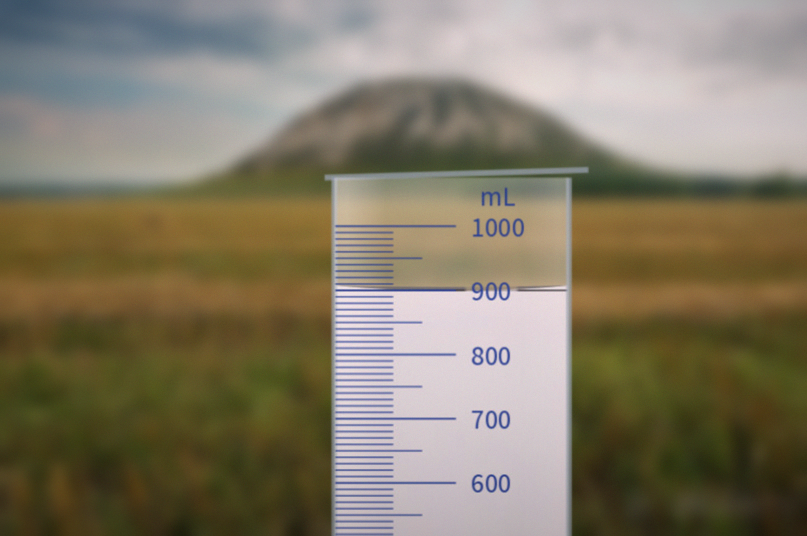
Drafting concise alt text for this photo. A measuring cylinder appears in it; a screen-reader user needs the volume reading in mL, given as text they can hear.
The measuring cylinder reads 900 mL
